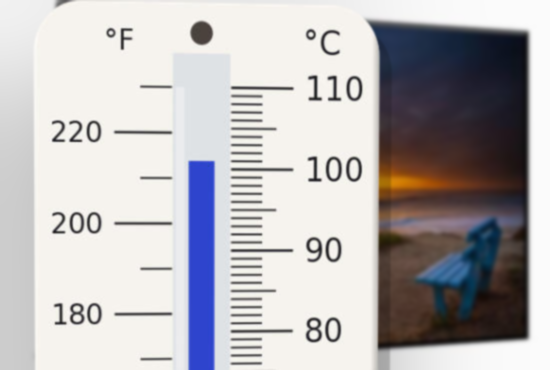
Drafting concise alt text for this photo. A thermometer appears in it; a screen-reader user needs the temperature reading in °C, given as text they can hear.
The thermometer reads 101 °C
